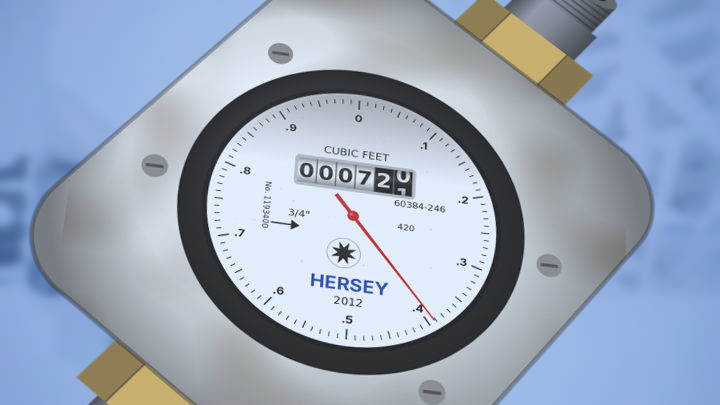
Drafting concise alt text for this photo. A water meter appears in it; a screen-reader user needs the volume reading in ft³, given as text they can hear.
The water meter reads 720.39 ft³
